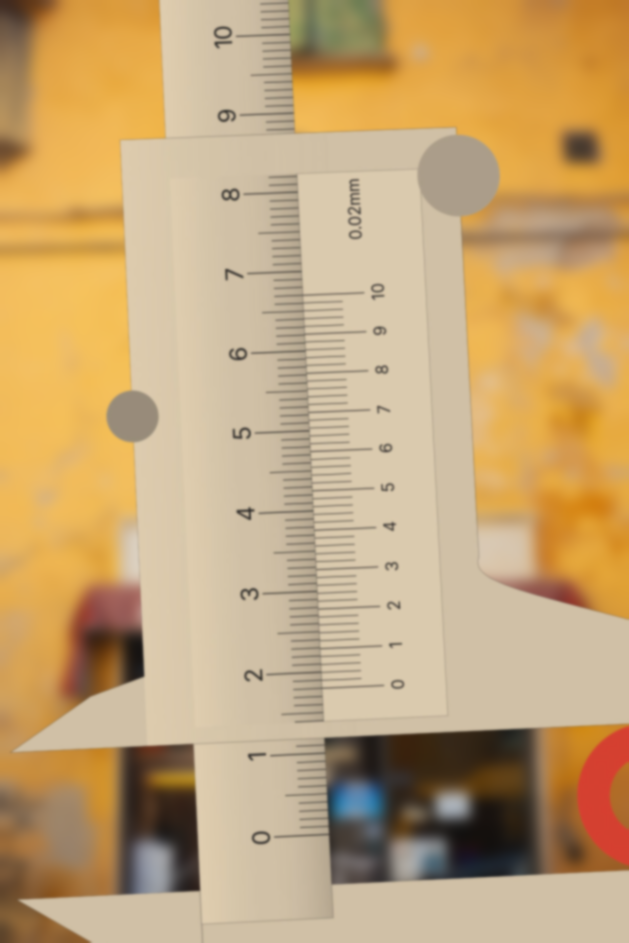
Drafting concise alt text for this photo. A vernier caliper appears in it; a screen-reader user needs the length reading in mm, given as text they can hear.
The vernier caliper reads 18.0 mm
